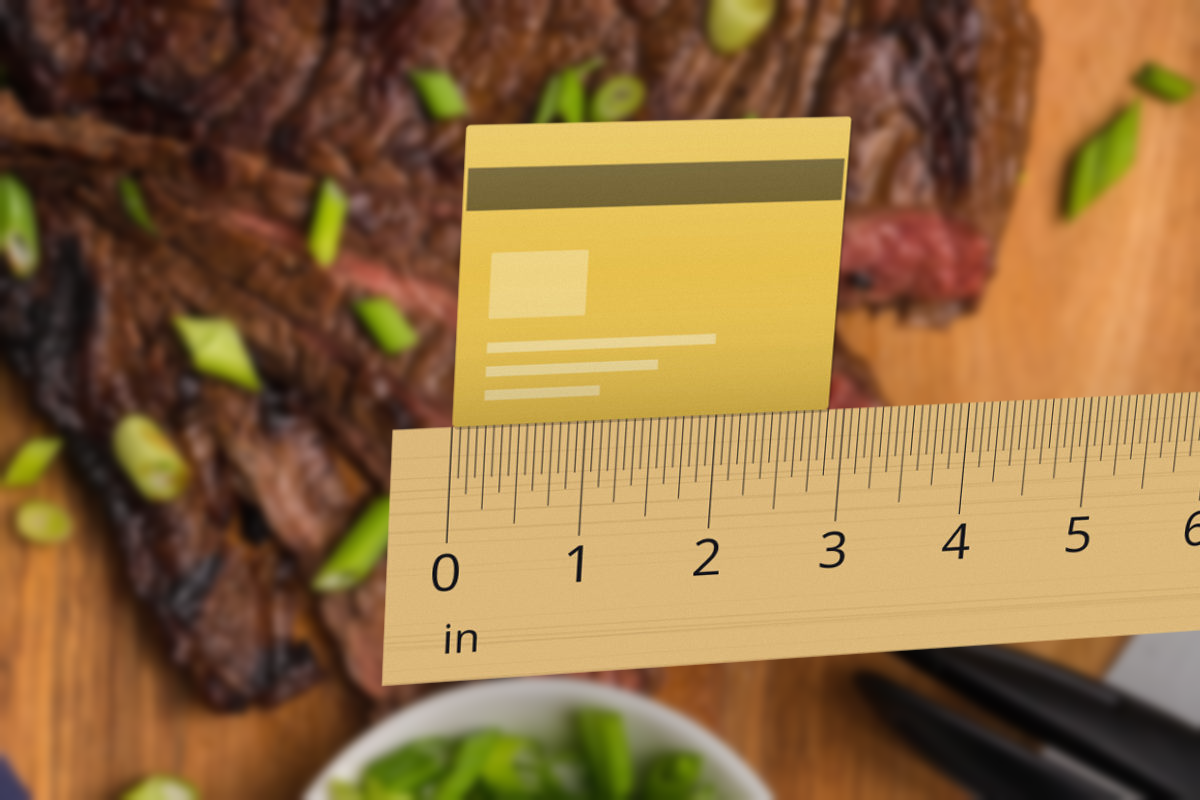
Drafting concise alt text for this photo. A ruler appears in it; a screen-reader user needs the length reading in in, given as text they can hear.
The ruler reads 2.875 in
